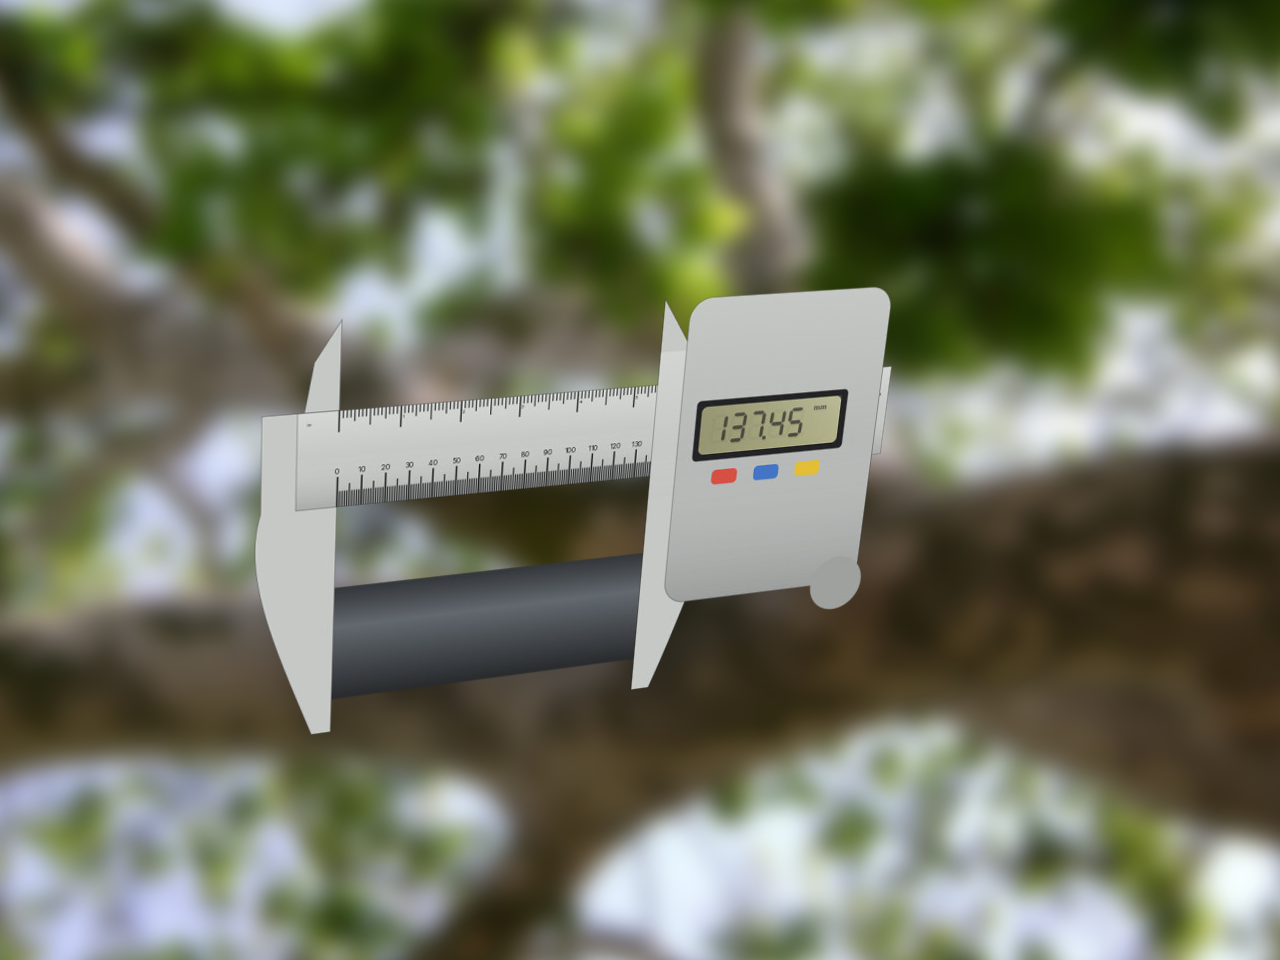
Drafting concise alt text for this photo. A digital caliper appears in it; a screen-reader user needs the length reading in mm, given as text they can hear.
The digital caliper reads 137.45 mm
